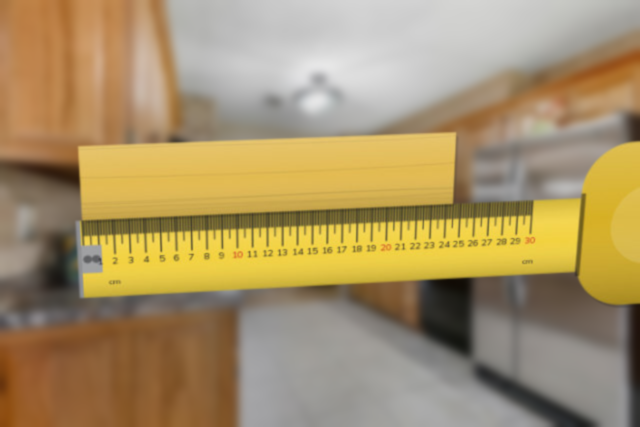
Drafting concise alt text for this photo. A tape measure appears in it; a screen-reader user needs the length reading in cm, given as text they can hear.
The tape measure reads 24.5 cm
